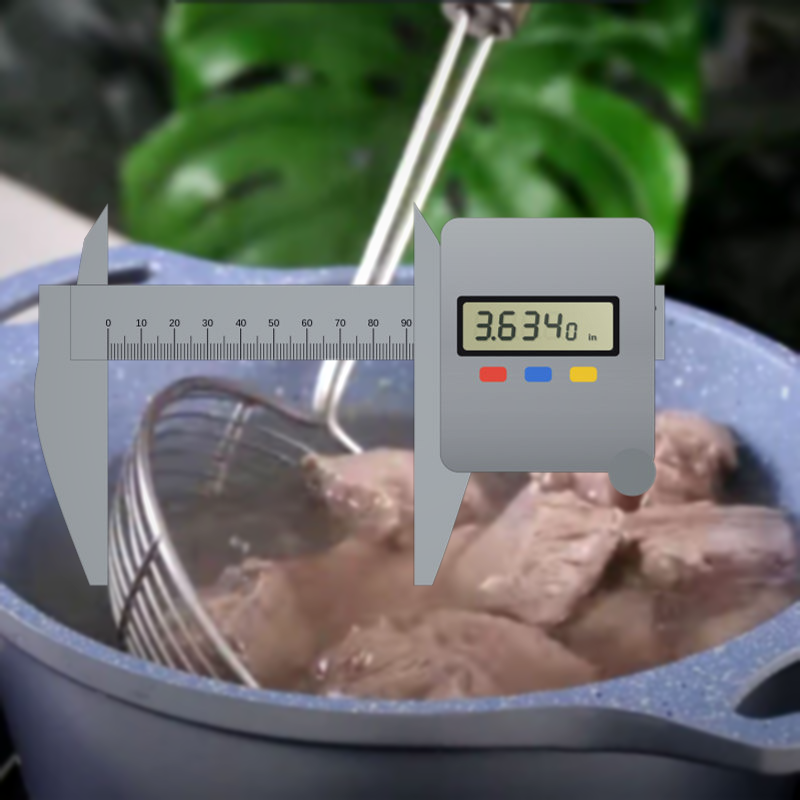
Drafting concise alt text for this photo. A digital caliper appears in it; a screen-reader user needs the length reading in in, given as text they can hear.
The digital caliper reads 3.6340 in
